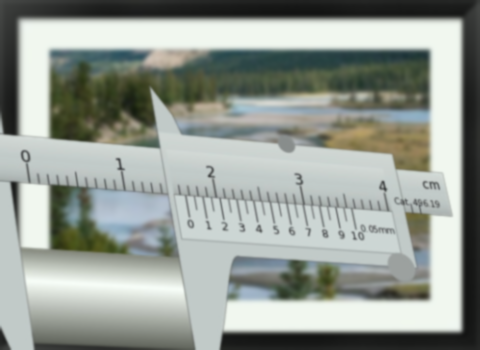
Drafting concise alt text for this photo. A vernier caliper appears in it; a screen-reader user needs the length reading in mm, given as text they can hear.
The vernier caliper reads 16.6 mm
